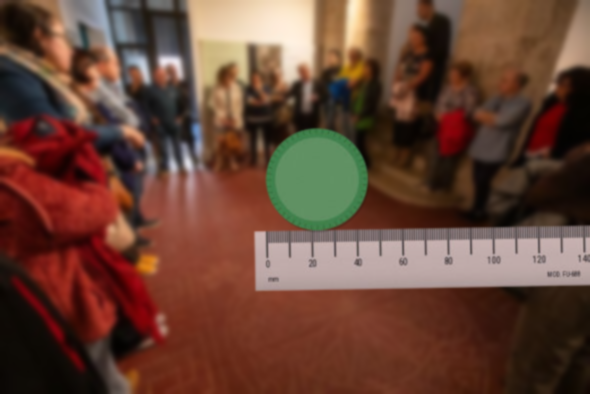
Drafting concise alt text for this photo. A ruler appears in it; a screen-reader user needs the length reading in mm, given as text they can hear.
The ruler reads 45 mm
